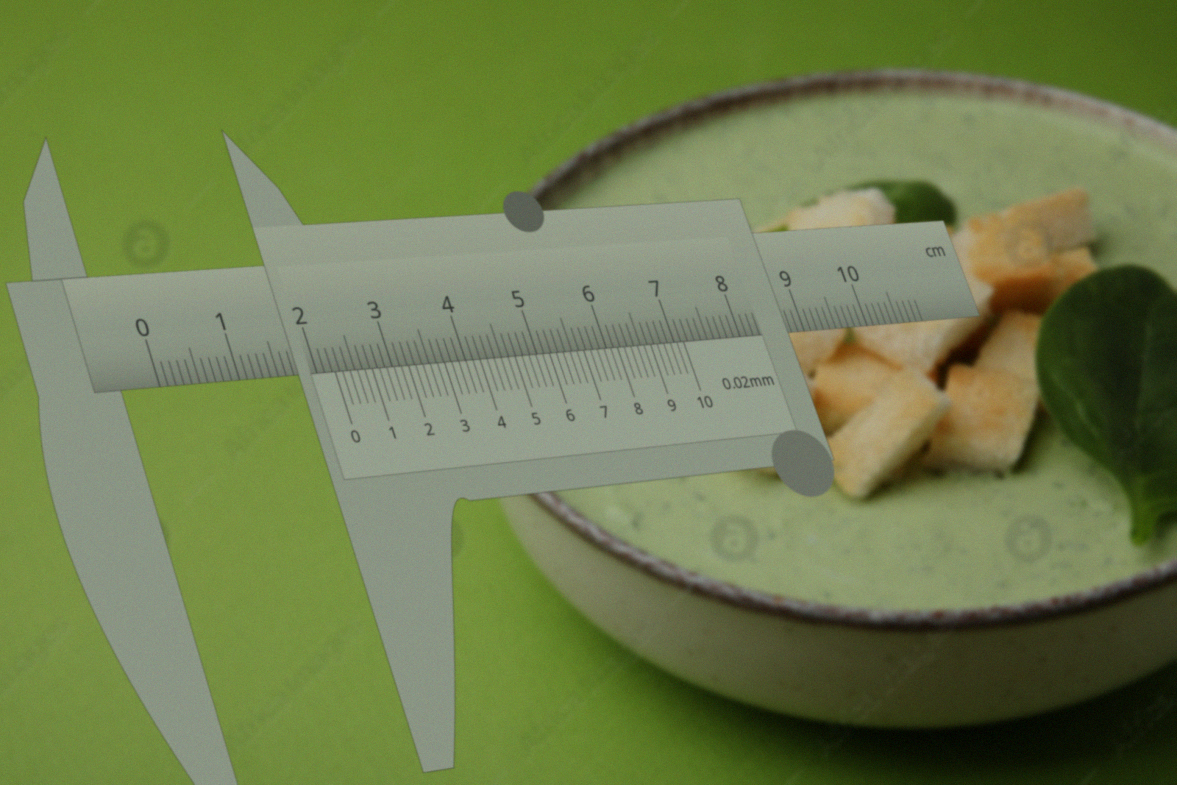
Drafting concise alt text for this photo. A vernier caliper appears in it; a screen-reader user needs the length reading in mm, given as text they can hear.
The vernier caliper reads 22.4 mm
